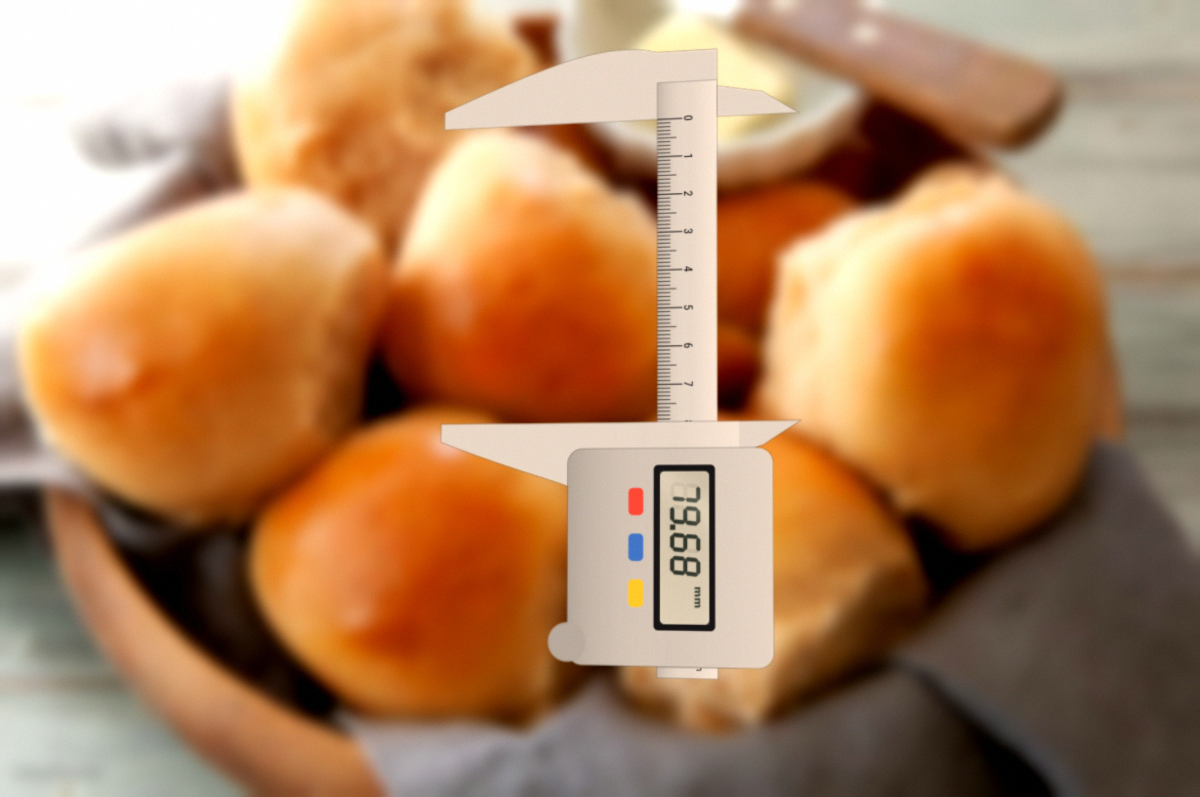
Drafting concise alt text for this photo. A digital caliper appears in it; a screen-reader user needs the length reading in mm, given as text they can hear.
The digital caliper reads 79.68 mm
